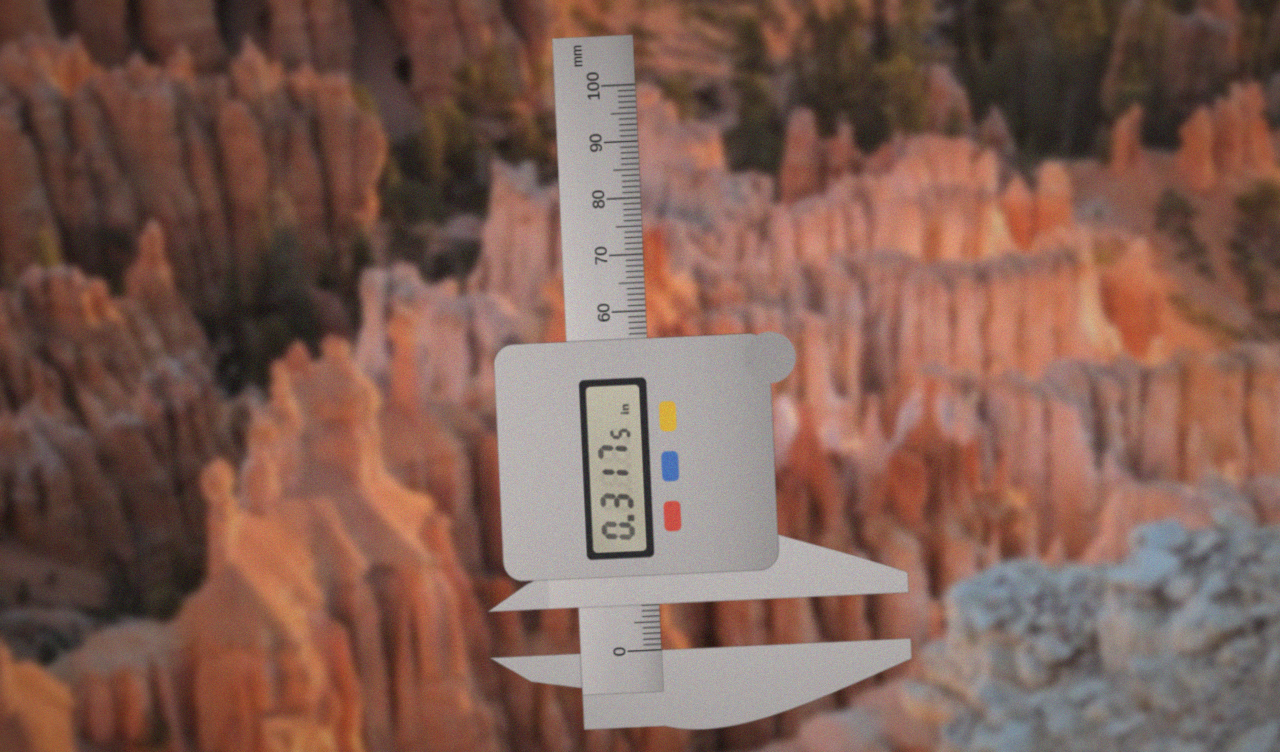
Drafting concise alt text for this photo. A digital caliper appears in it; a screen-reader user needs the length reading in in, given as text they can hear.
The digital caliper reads 0.3175 in
